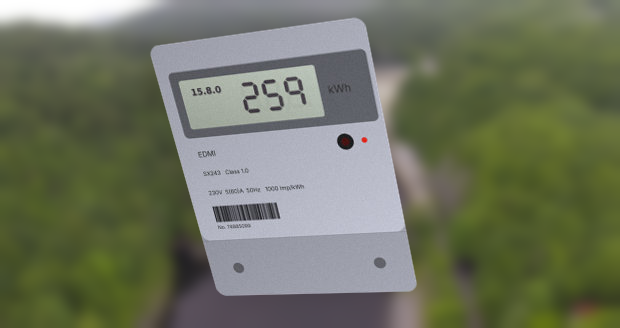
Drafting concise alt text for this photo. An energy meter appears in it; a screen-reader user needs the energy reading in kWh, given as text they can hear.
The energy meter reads 259 kWh
